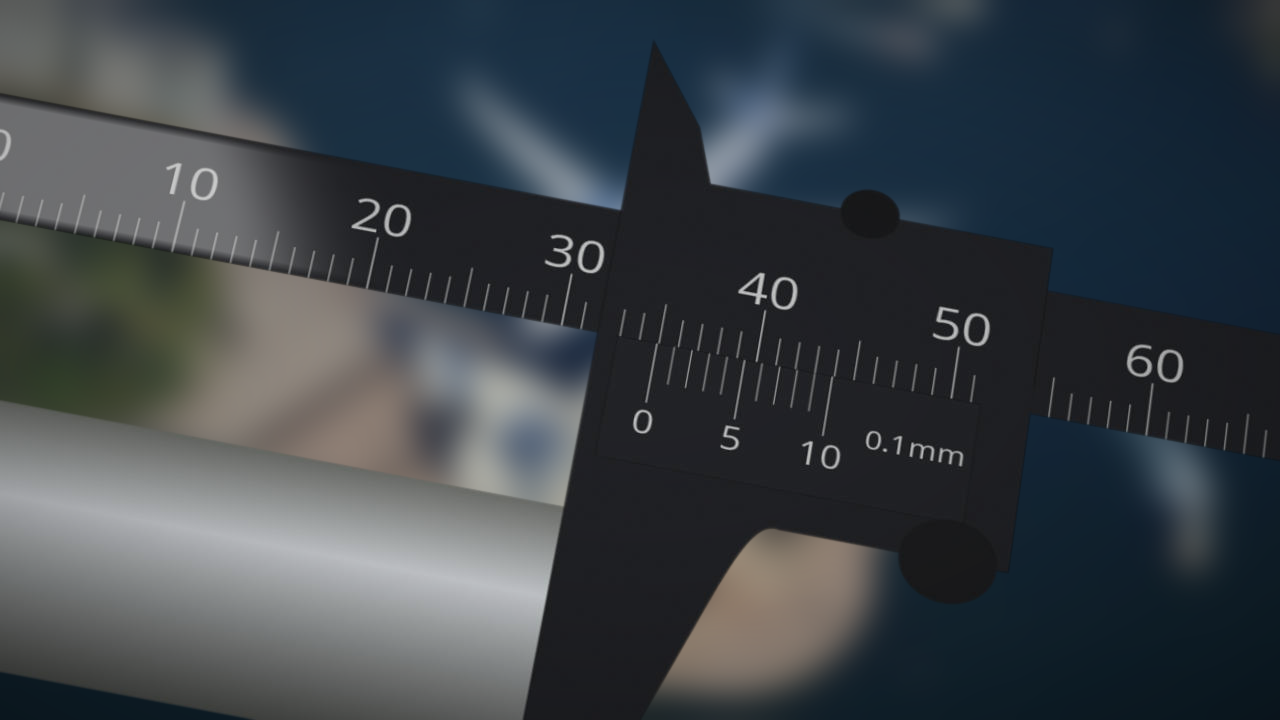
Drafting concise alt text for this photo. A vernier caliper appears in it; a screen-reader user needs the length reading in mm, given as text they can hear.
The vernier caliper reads 34.9 mm
